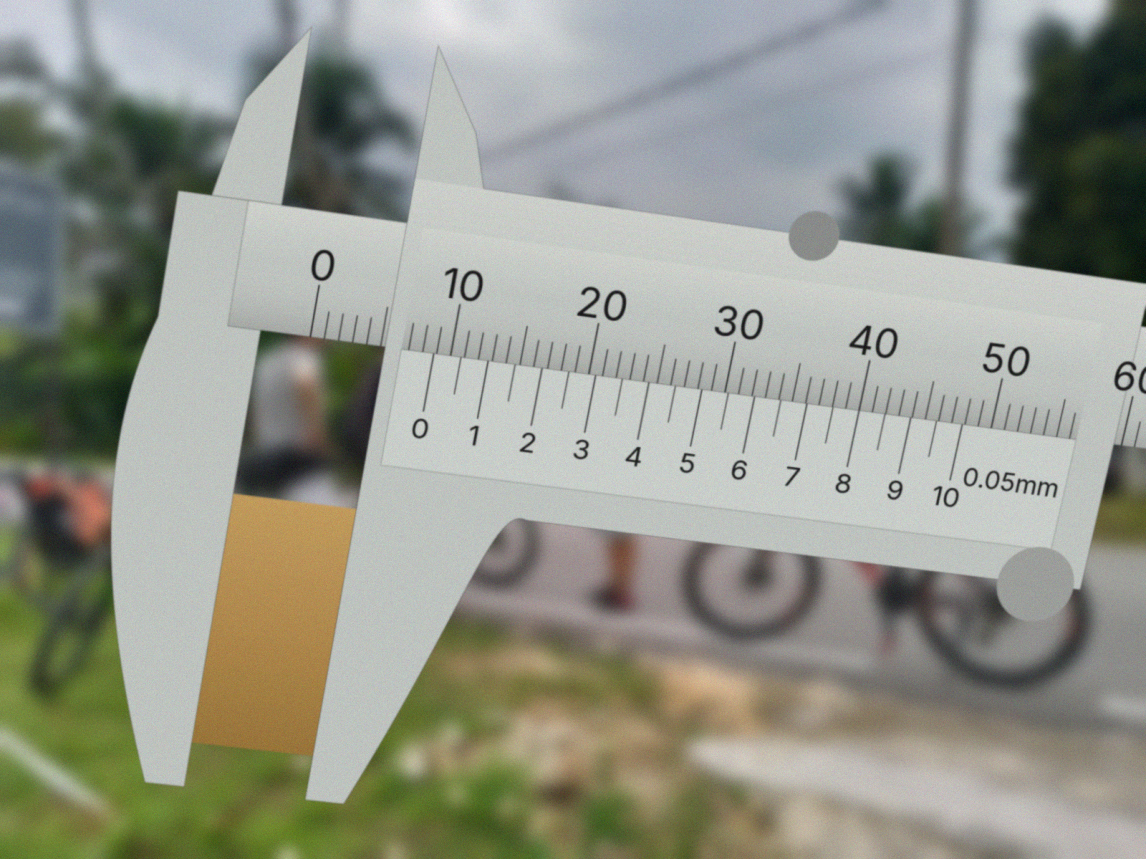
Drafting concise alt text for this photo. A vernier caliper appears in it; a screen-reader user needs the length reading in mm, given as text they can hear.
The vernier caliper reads 8.8 mm
